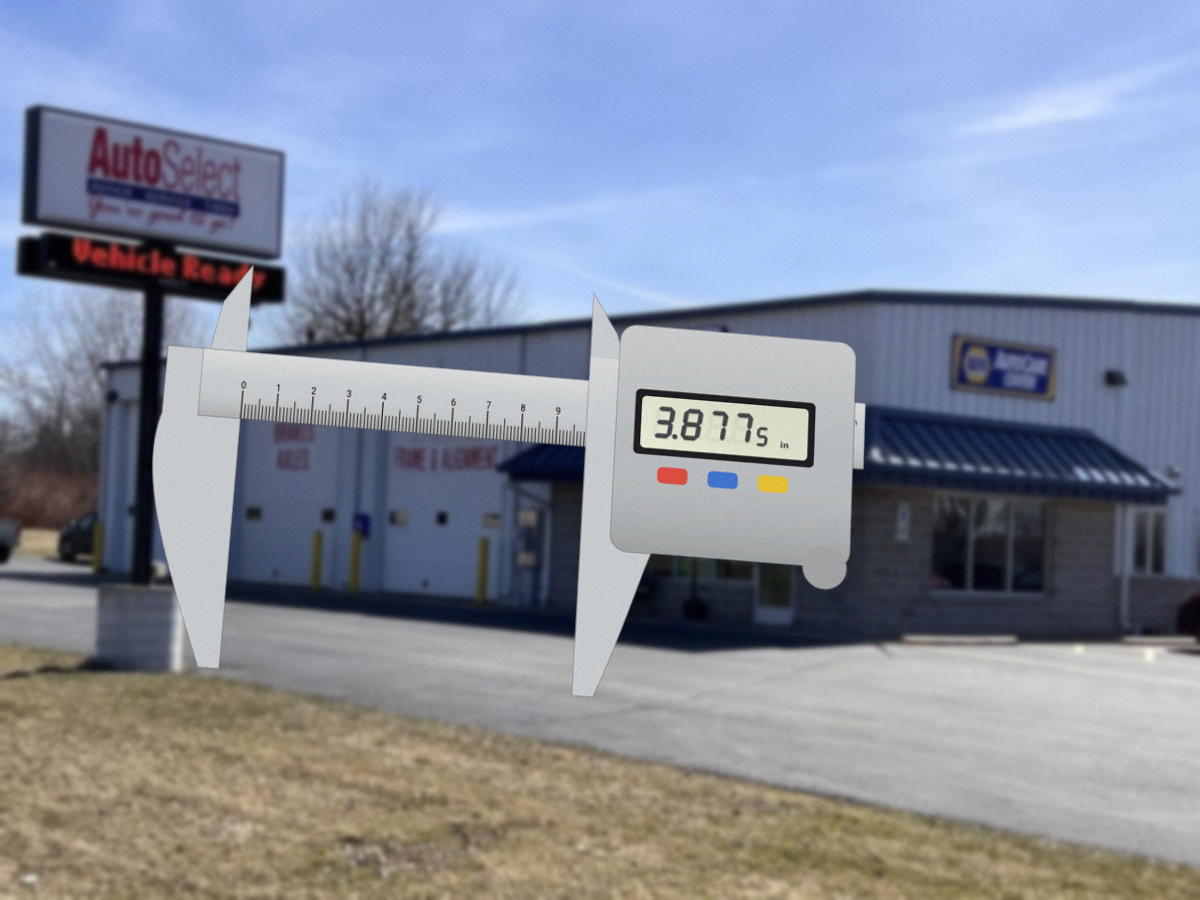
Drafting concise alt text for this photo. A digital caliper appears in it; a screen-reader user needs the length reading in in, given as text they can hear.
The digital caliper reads 3.8775 in
